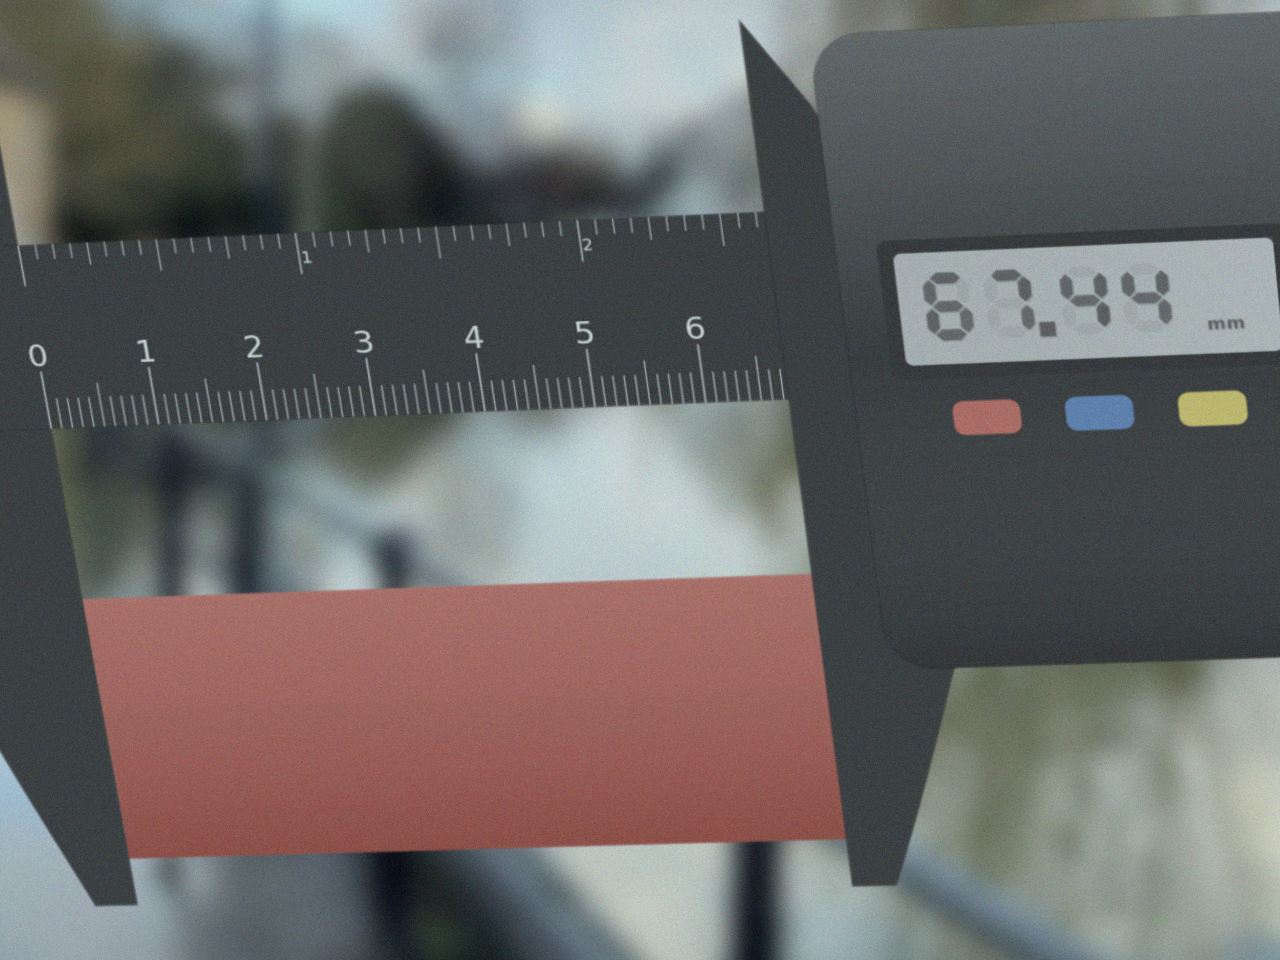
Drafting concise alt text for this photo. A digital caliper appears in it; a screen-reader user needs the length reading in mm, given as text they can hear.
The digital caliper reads 67.44 mm
